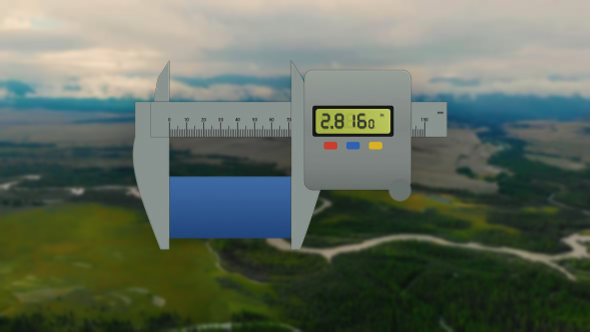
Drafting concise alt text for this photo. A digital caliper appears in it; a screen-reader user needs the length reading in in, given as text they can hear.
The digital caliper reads 2.8160 in
